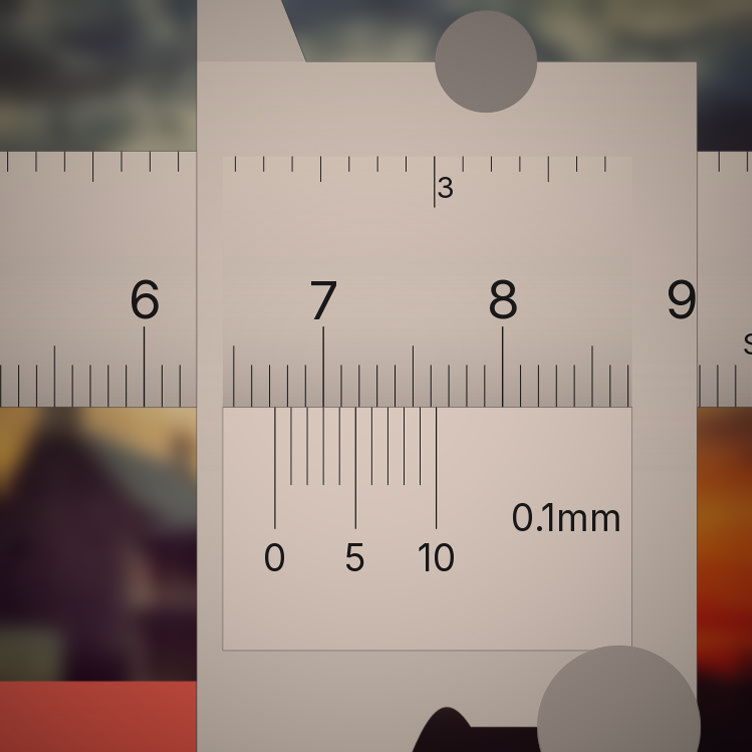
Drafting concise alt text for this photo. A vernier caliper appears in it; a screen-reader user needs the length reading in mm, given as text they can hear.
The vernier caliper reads 67.3 mm
